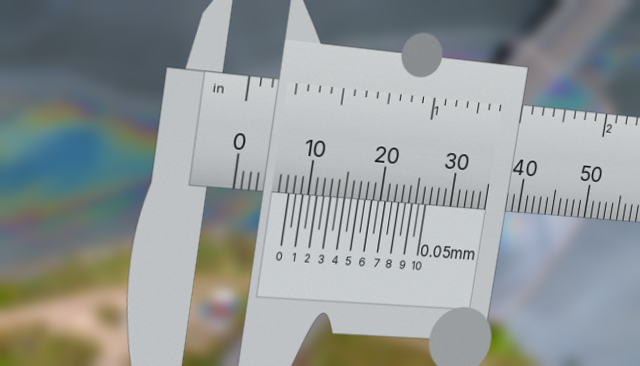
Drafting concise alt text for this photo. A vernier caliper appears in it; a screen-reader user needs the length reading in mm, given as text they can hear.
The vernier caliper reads 7.4 mm
